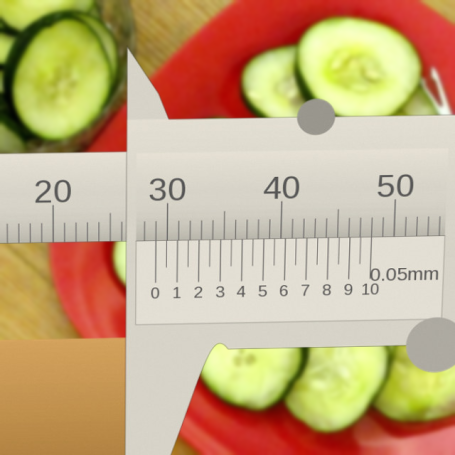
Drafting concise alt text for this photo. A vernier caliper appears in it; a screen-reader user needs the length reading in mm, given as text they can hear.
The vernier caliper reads 29.0 mm
